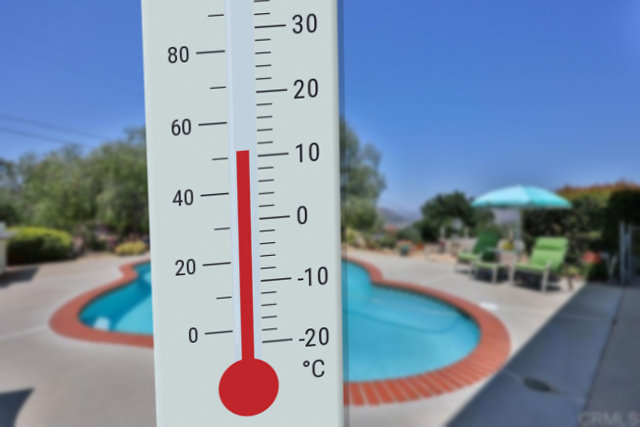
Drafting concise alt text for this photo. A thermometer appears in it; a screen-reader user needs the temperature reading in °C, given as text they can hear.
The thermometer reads 11 °C
